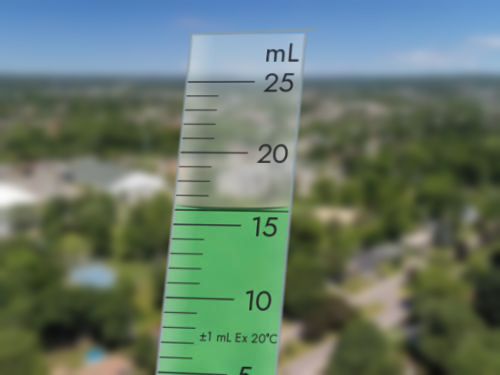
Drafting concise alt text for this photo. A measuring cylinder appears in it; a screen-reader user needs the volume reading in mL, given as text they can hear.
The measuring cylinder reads 16 mL
